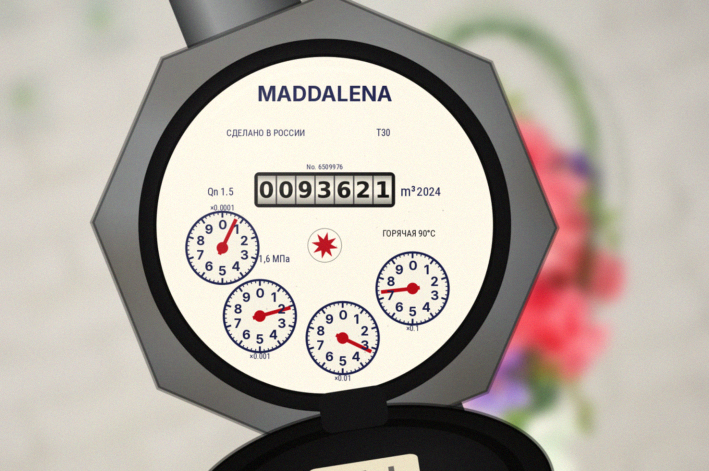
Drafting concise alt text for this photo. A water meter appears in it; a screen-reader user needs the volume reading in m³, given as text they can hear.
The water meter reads 93621.7320 m³
